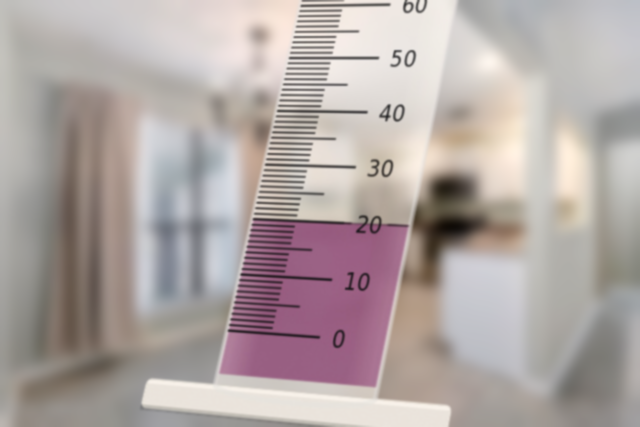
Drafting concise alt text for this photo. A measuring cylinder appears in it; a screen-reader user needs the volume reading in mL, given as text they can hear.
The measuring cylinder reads 20 mL
